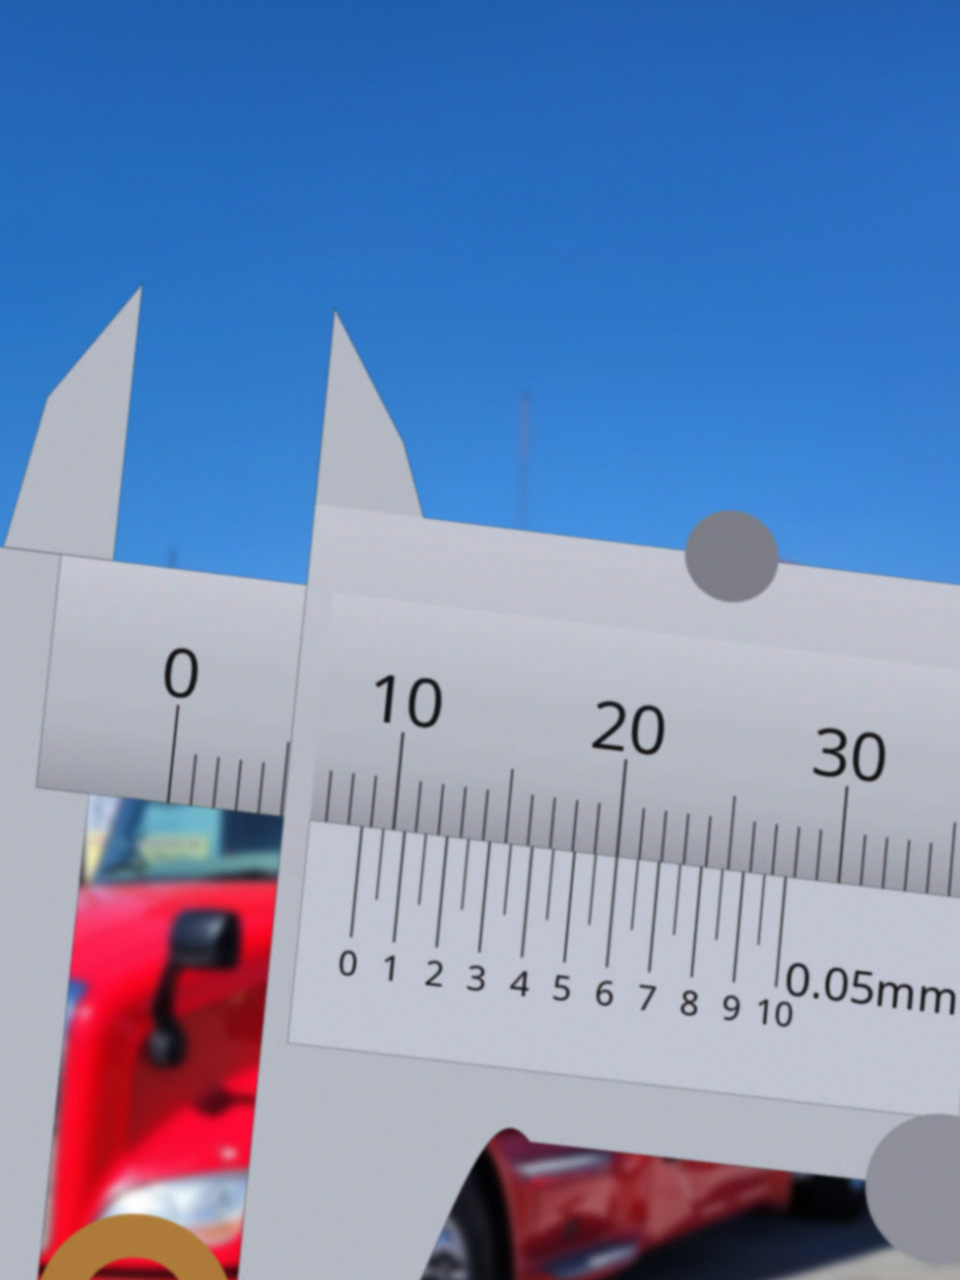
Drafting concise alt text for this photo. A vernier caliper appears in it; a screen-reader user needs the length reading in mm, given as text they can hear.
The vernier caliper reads 8.6 mm
